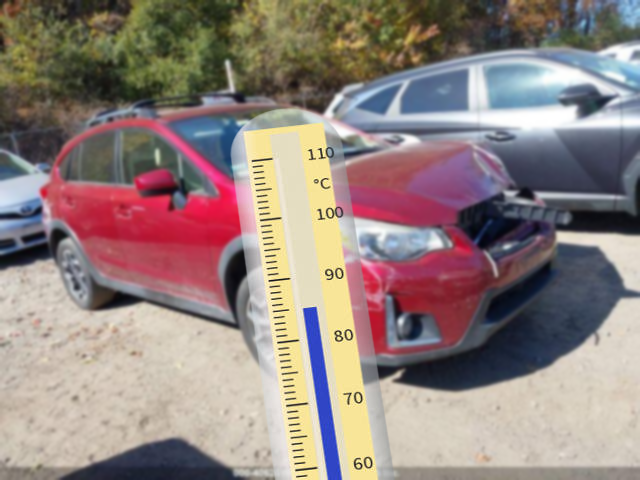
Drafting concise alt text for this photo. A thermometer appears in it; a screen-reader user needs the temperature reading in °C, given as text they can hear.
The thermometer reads 85 °C
